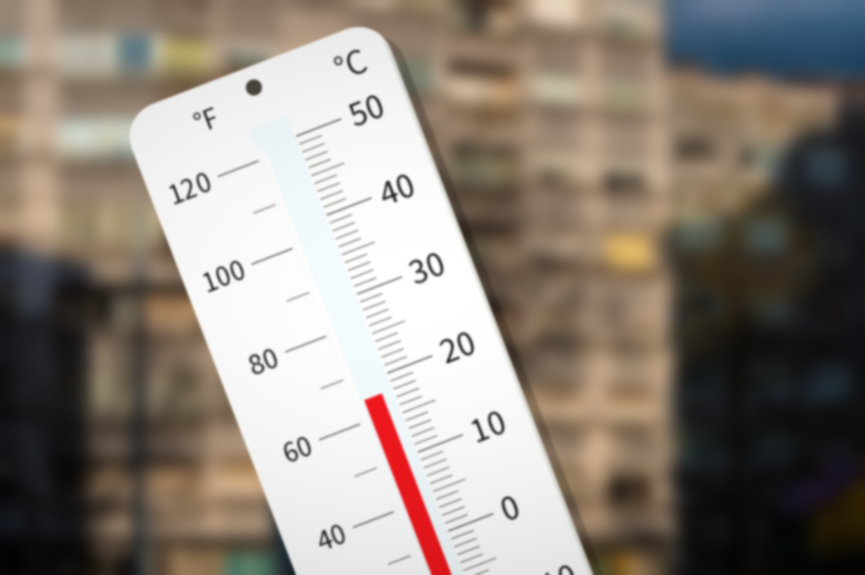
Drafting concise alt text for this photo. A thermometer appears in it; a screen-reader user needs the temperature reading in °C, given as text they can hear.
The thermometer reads 18 °C
